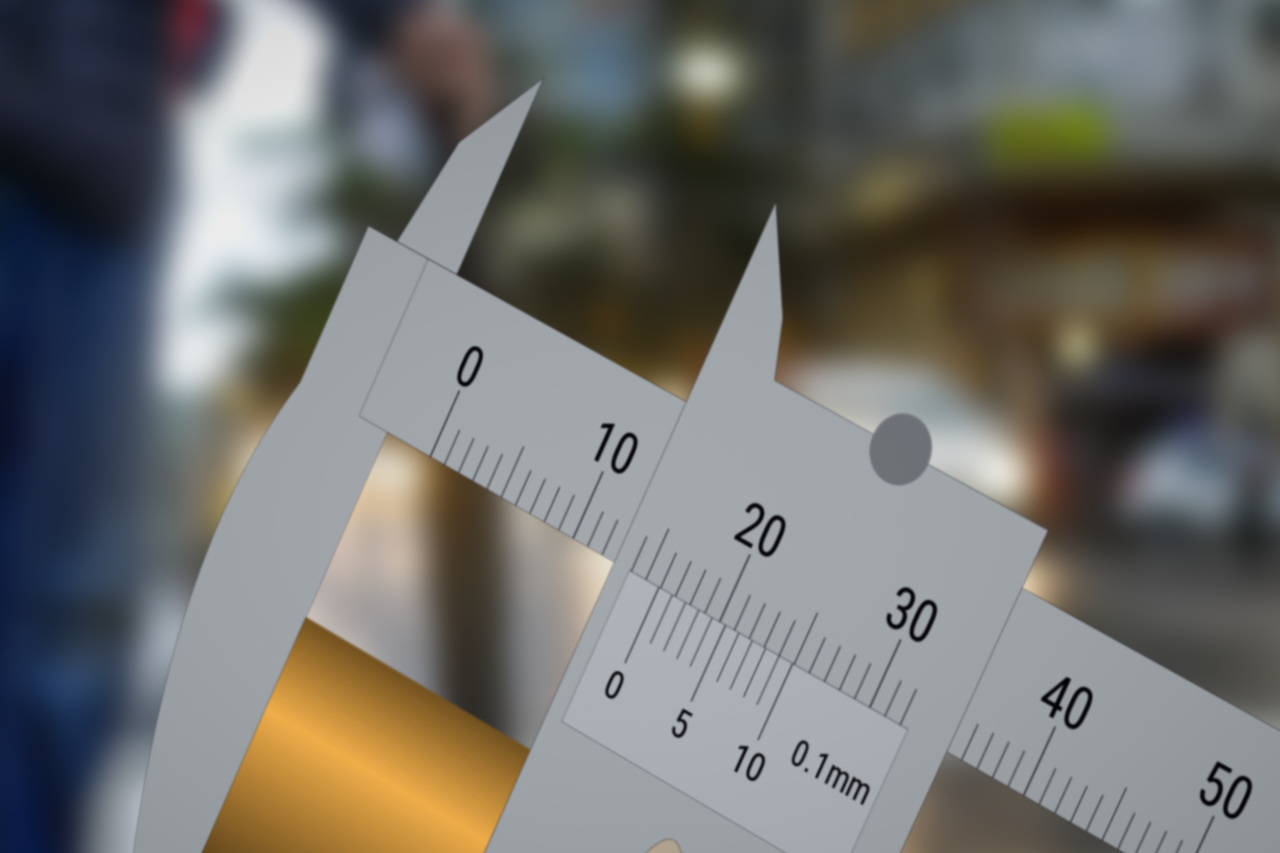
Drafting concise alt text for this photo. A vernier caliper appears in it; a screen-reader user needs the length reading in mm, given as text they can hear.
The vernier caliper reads 15.9 mm
